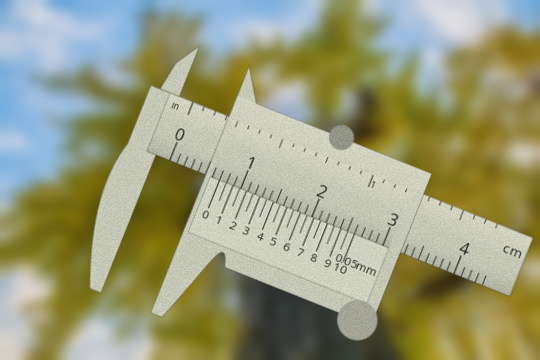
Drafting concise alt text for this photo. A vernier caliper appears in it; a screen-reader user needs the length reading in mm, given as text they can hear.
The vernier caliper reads 7.0 mm
